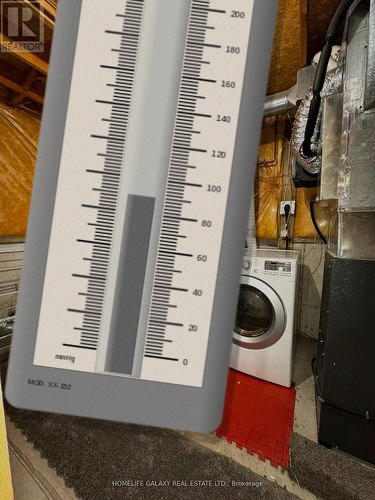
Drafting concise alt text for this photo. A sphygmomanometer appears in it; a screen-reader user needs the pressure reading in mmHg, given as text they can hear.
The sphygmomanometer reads 90 mmHg
